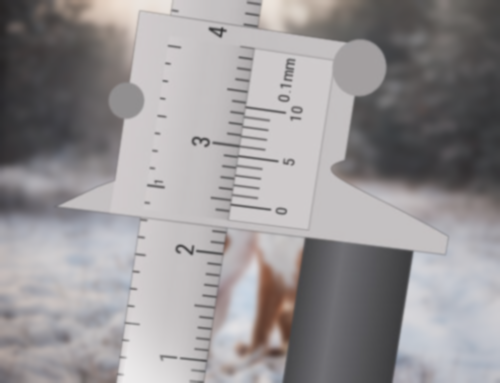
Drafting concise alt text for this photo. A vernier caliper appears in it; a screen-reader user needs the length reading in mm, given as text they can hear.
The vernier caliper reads 24.6 mm
